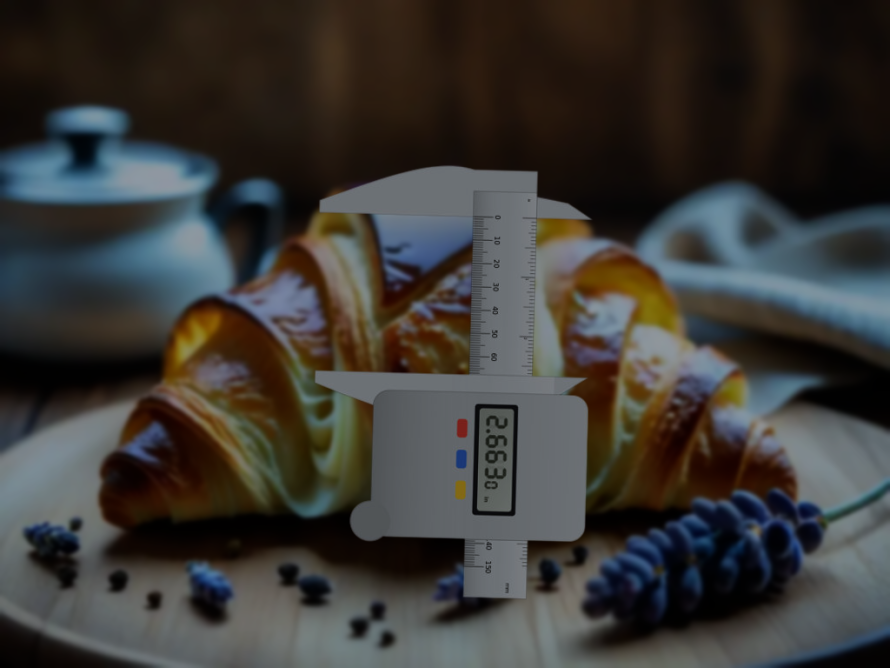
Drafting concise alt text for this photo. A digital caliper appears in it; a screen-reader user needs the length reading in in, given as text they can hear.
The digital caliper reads 2.6630 in
